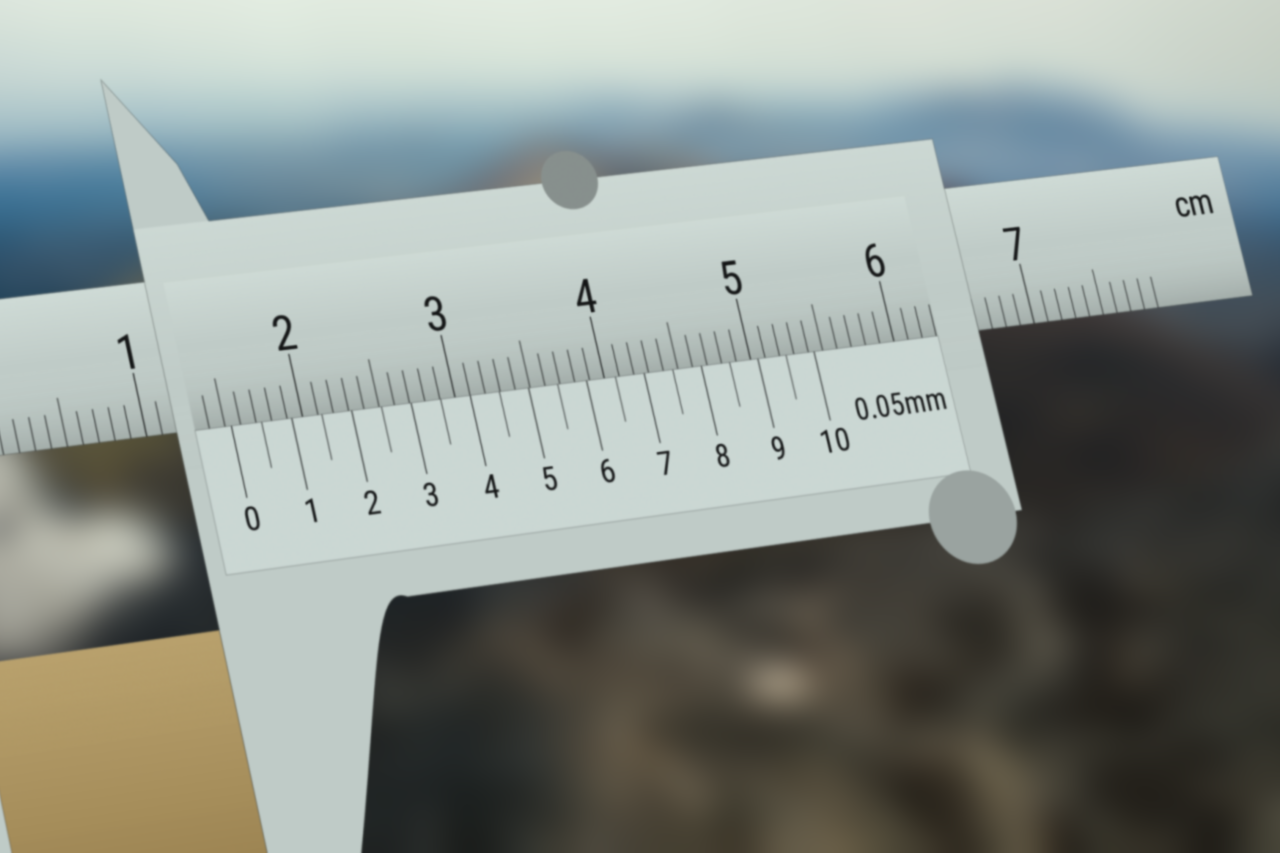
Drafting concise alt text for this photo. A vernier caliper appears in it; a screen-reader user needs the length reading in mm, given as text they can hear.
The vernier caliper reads 15.4 mm
